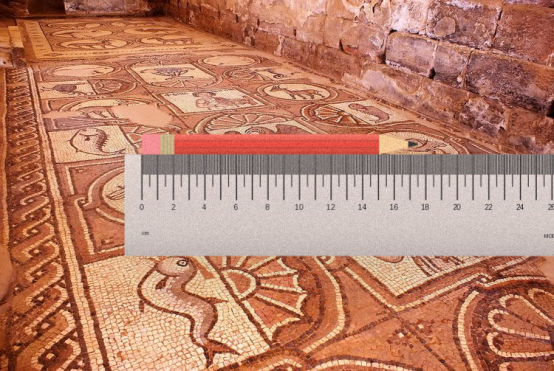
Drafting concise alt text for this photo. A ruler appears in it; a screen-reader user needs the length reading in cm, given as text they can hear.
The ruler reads 17.5 cm
